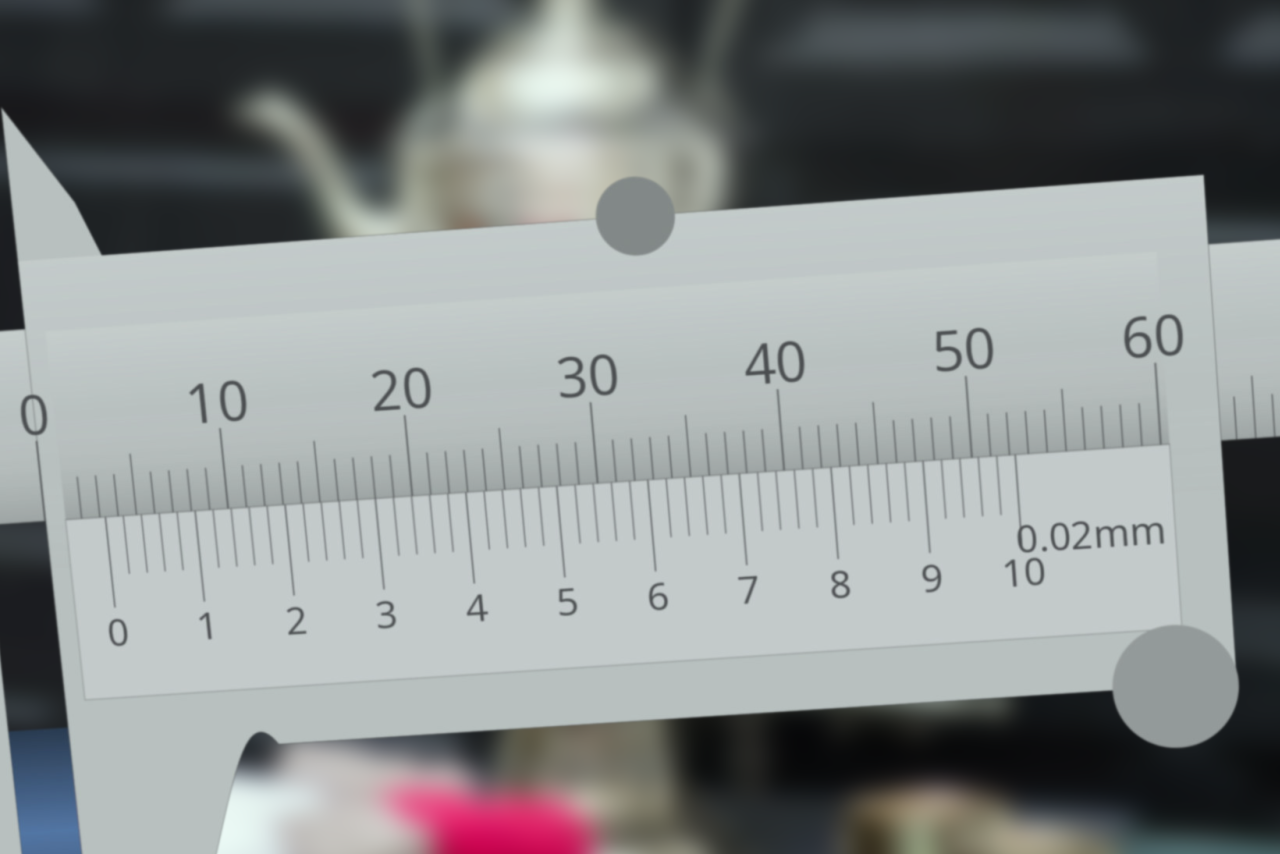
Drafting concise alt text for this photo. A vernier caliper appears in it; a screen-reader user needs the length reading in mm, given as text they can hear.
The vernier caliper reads 3.3 mm
